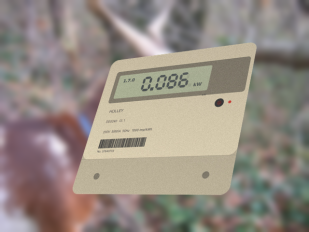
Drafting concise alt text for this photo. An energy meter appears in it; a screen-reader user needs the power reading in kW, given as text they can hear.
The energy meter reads 0.086 kW
